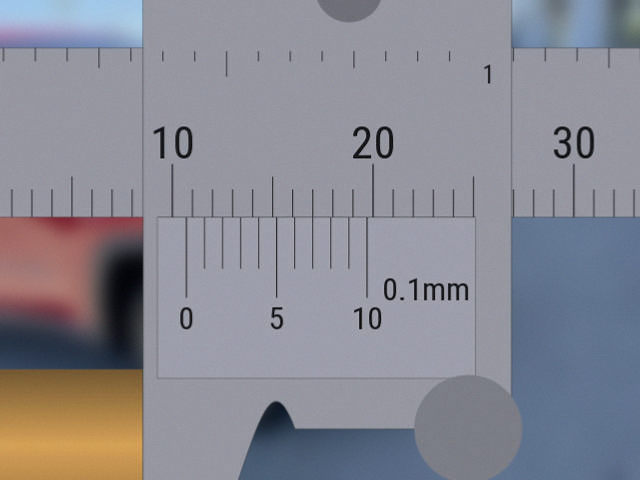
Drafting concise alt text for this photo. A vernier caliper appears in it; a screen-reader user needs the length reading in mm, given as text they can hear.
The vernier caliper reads 10.7 mm
